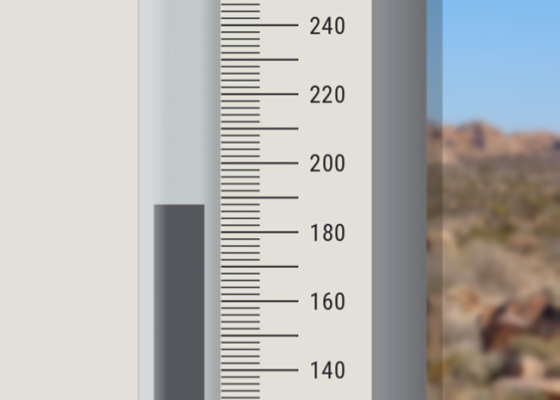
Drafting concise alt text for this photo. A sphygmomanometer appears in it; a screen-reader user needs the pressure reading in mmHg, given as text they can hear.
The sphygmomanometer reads 188 mmHg
